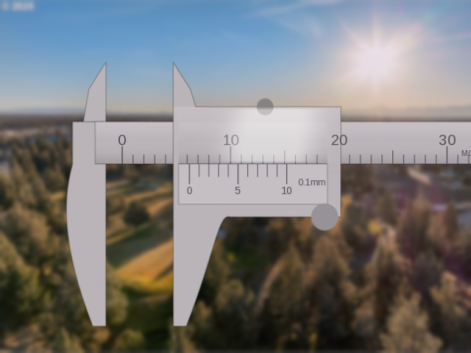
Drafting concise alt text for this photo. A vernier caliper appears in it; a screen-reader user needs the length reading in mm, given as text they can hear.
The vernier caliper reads 6.2 mm
